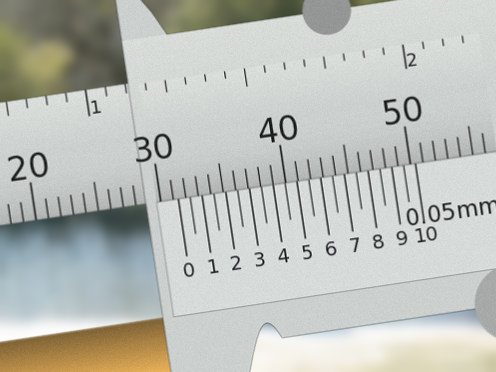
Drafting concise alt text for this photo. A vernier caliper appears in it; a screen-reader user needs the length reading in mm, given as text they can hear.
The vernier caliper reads 31.4 mm
